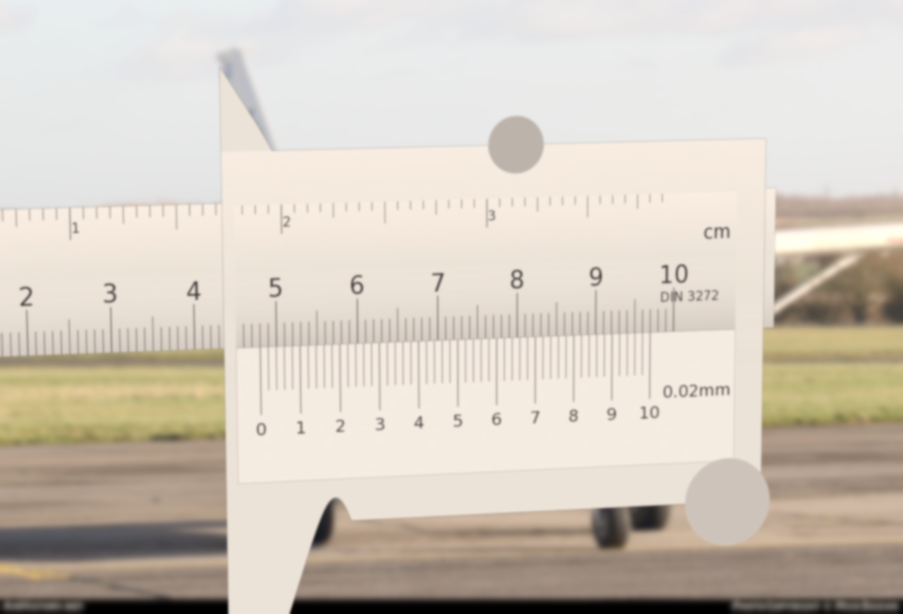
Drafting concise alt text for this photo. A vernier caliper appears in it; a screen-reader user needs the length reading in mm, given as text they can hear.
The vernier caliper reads 48.0 mm
